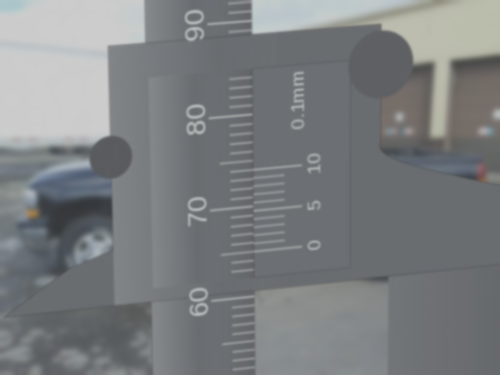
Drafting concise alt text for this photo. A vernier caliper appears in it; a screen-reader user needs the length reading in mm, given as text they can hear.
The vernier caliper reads 65.0 mm
